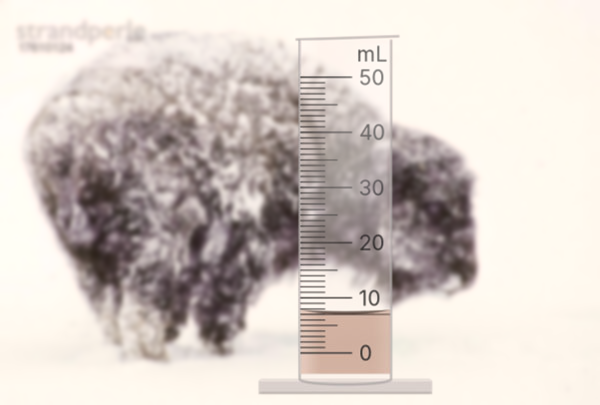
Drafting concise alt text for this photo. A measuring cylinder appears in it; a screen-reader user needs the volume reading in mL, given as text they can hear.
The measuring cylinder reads 7 mL
